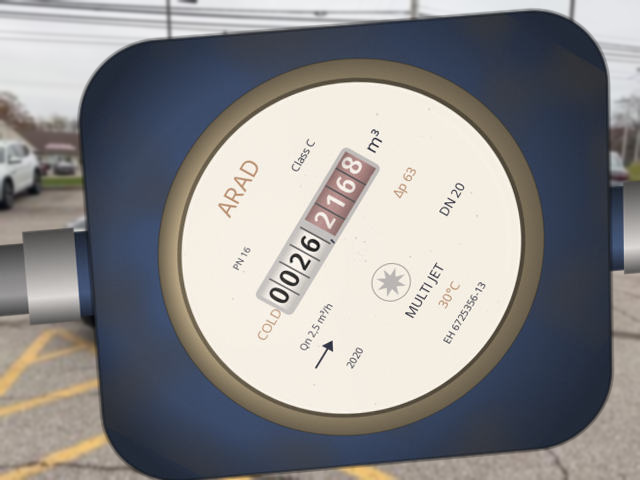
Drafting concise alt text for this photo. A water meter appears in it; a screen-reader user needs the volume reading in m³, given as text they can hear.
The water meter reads 26.2168 m³
